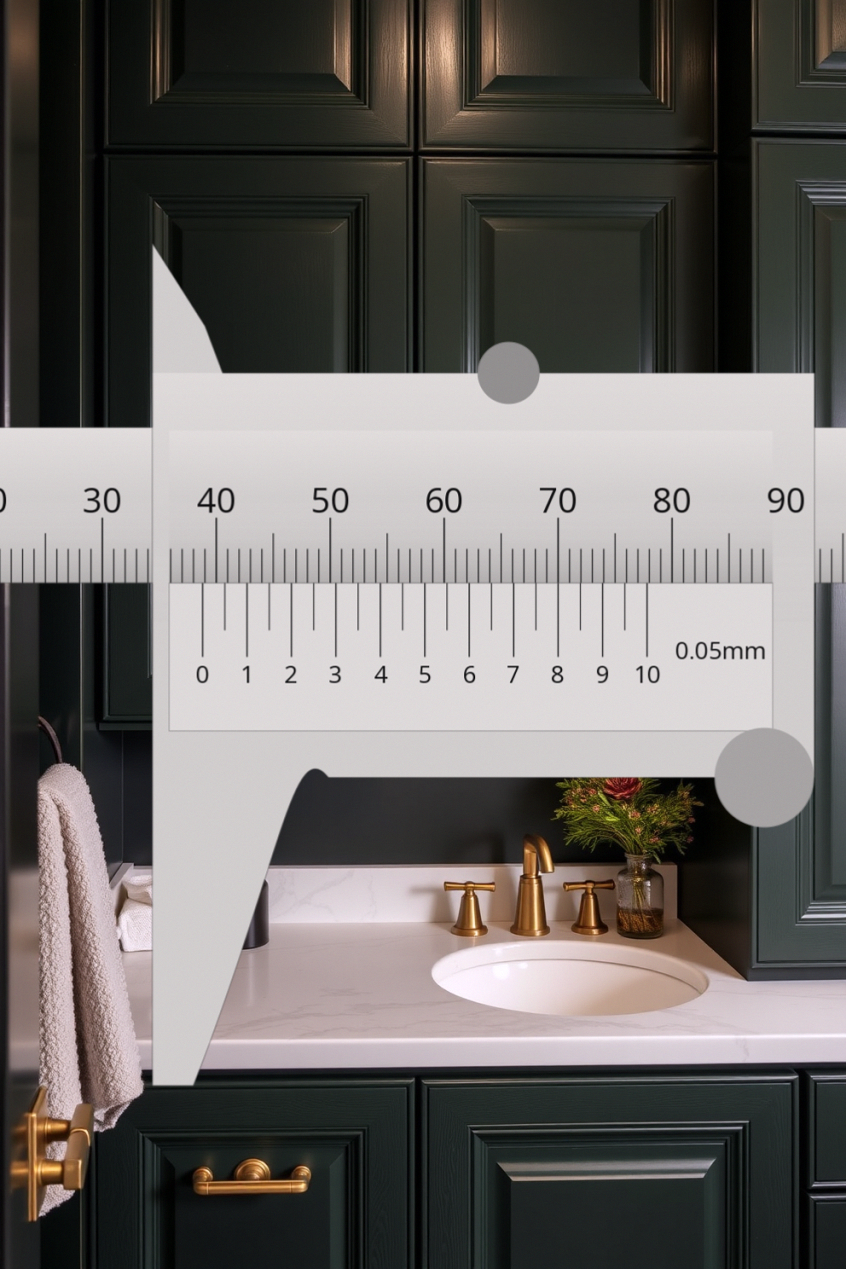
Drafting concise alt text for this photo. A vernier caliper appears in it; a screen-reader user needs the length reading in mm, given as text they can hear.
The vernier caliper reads 38.8 mm
